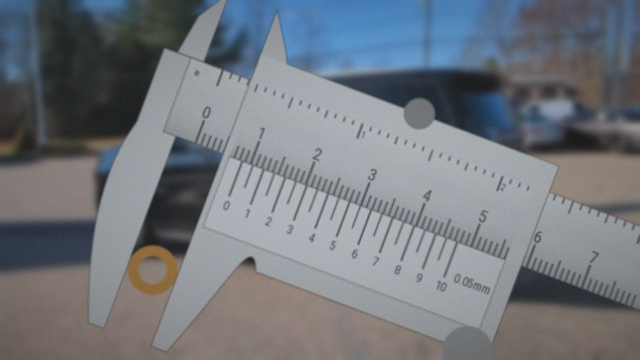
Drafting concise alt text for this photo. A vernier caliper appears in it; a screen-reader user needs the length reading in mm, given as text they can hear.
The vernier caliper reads 8.5 mm
